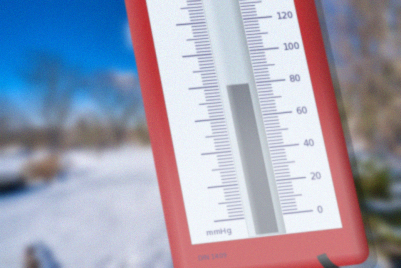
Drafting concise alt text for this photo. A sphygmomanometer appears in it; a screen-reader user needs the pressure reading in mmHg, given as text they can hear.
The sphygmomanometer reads 80 mmHg
